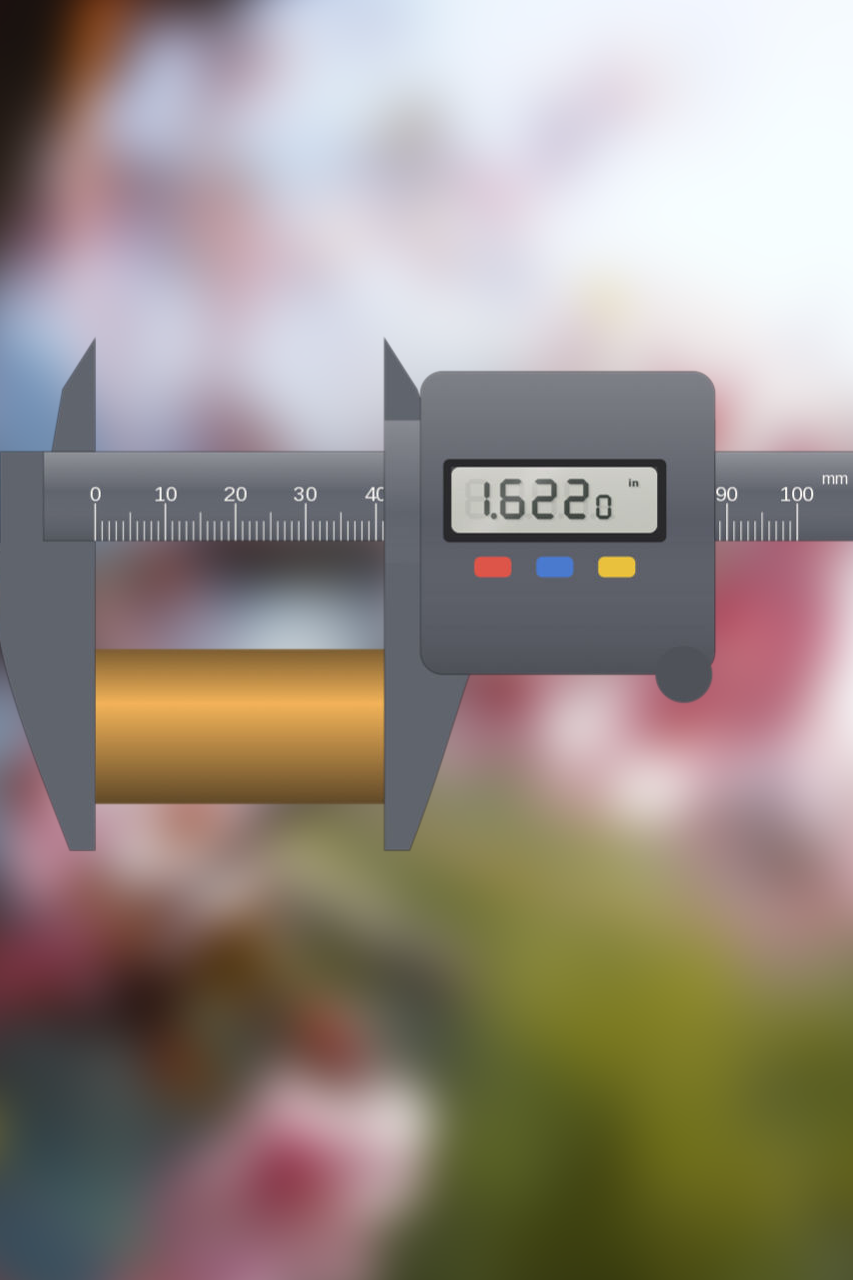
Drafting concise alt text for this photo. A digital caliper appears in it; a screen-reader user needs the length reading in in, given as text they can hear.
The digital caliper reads 1.6220 in
